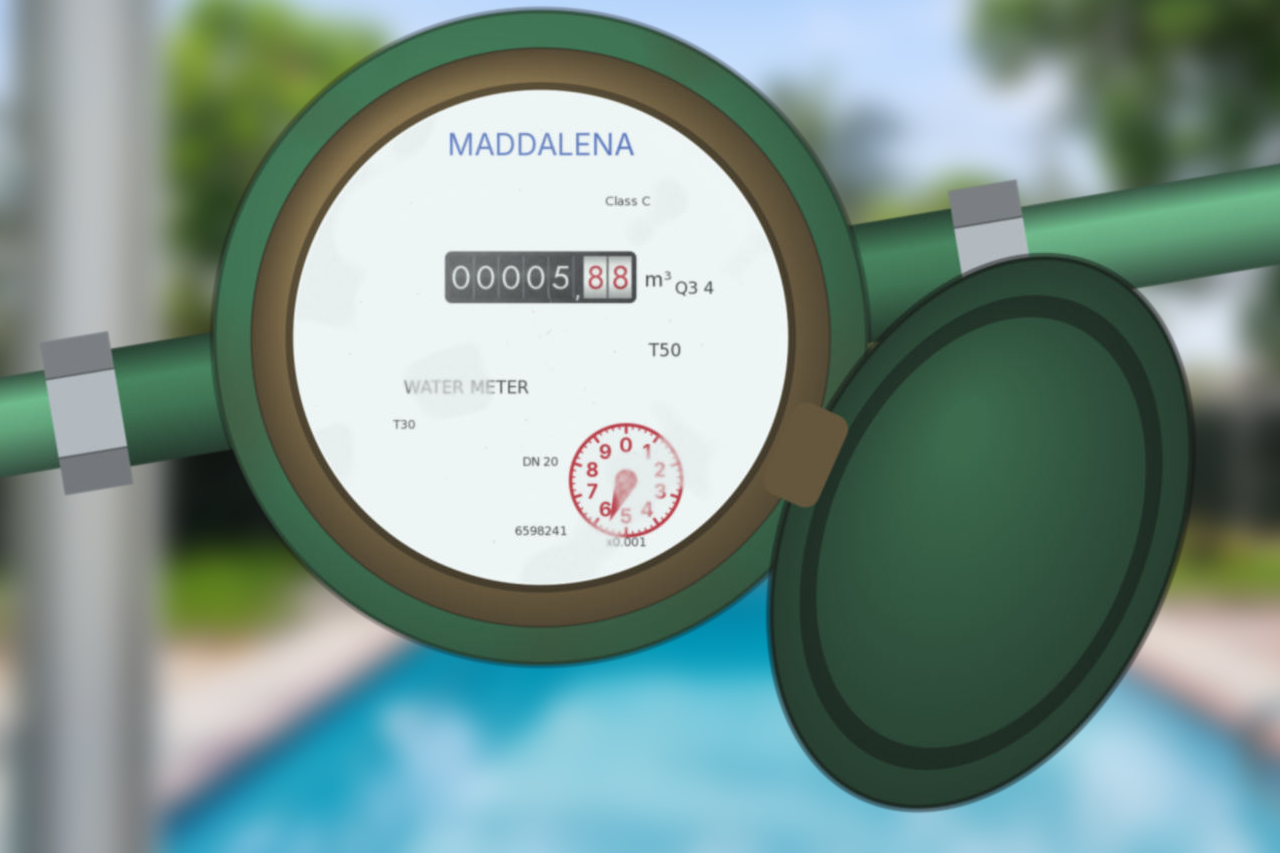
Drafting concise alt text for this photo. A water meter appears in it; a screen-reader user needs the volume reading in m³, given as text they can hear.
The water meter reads 5.885 m³
